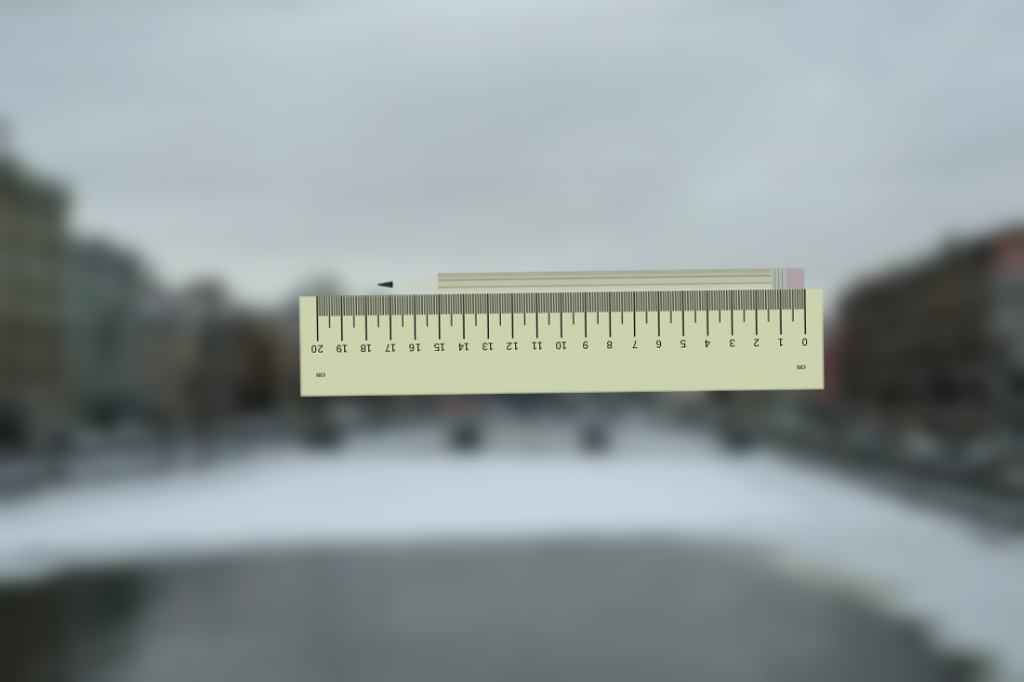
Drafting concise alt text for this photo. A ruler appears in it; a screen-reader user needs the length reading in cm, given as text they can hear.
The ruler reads 17.5 cm
